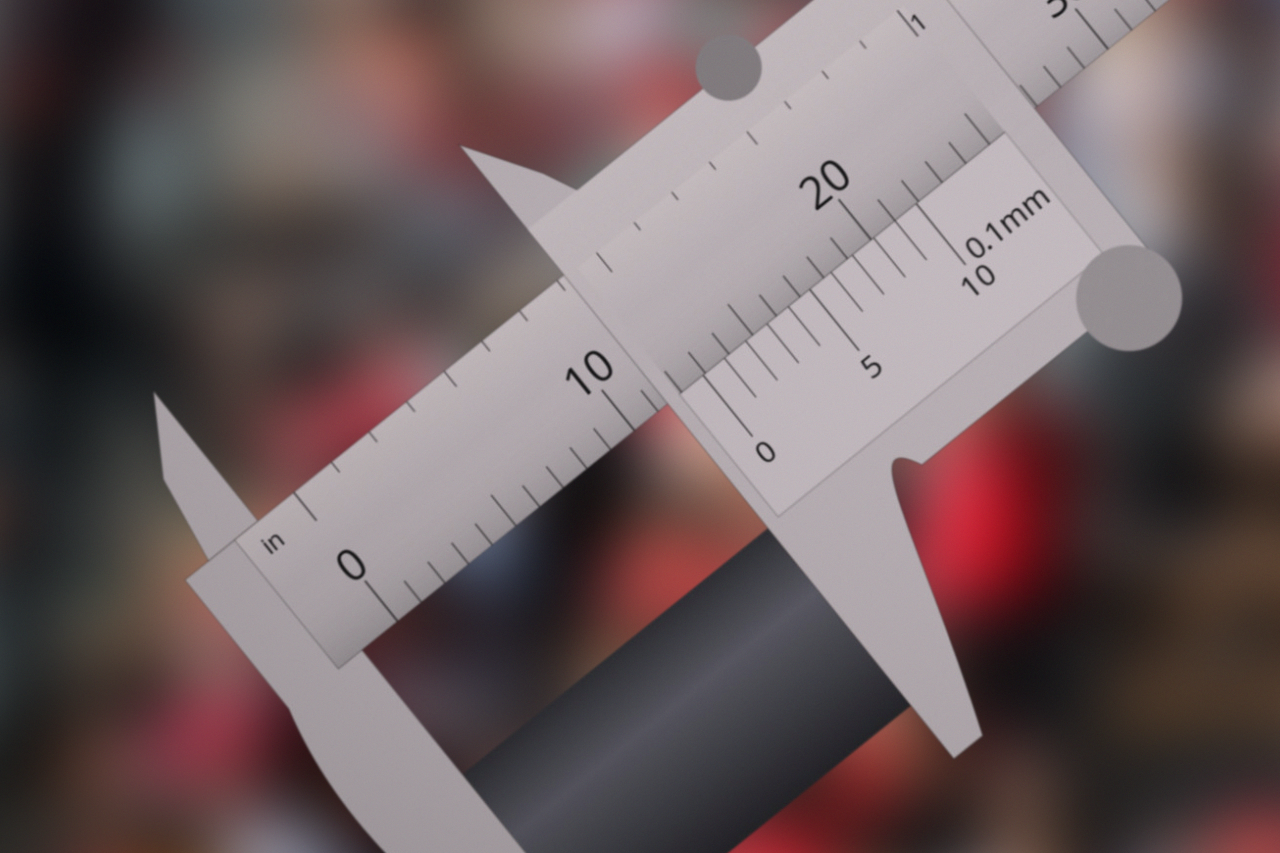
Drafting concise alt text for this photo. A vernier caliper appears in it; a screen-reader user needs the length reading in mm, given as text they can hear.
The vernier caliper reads 12.9 mm
